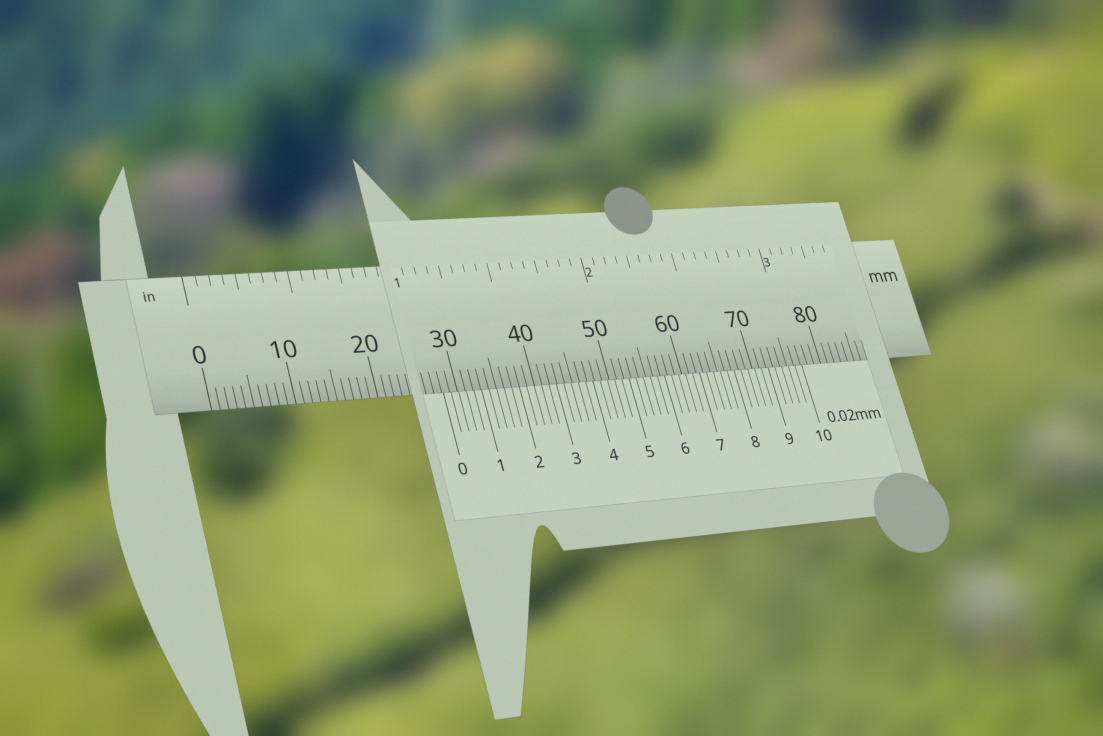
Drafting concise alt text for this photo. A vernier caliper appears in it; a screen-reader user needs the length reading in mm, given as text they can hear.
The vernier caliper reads 28.2 mm
